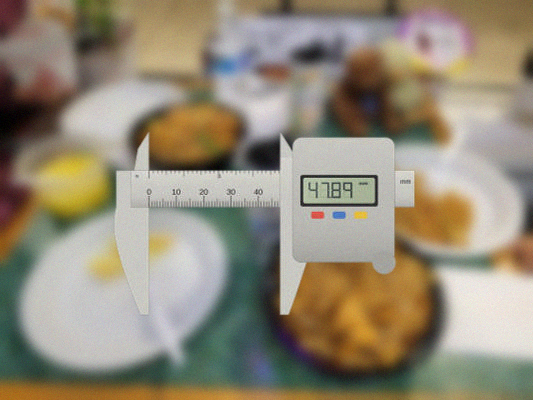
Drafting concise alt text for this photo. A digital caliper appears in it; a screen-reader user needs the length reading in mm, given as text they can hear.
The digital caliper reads 47.89 mm
